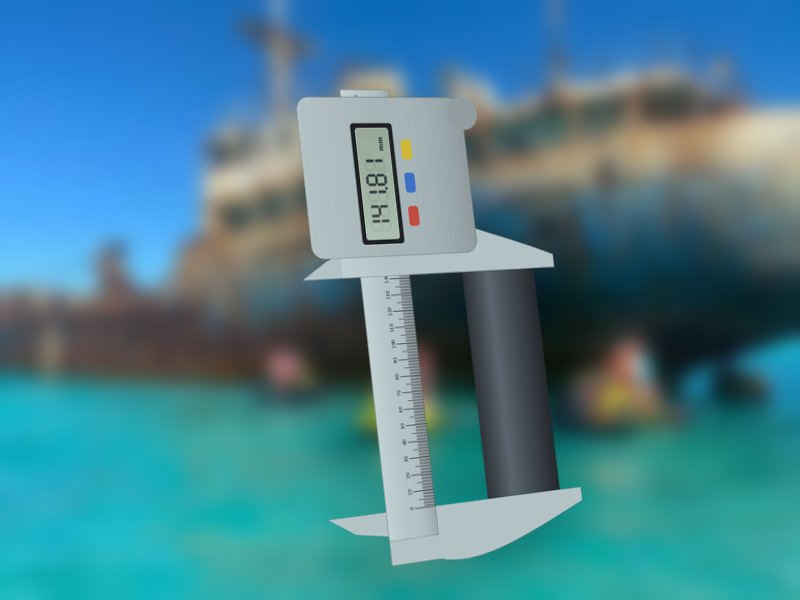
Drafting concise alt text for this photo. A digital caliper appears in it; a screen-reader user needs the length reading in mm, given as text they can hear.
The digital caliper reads 141.81 mm
